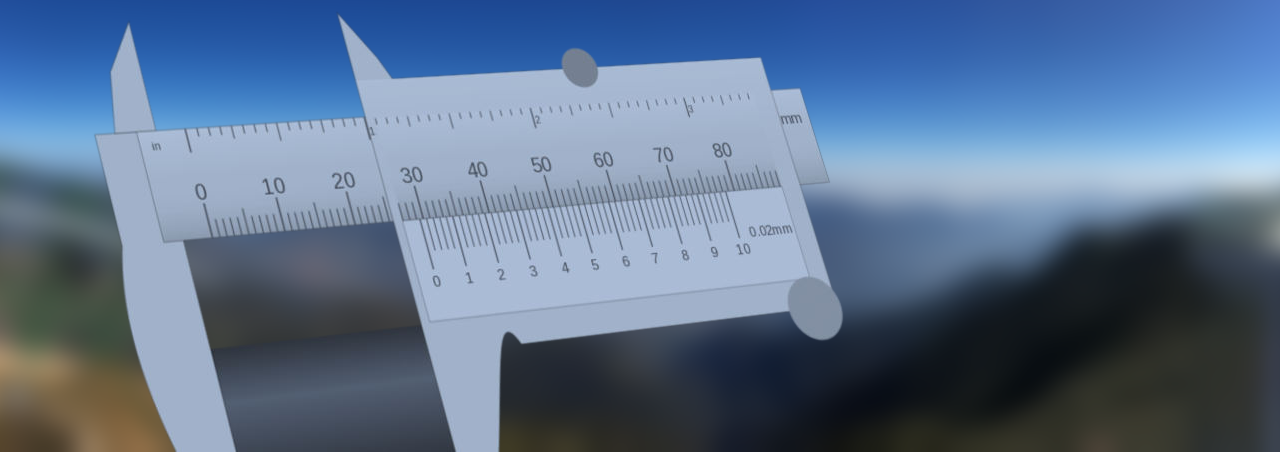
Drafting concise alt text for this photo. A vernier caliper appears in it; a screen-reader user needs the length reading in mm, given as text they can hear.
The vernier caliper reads 29.5 mm
